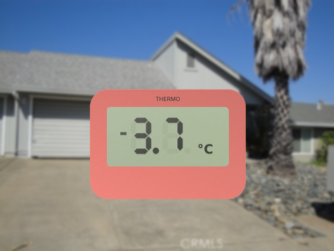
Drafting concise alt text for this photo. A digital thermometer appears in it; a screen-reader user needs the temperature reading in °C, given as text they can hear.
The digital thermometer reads -3.7 °C
